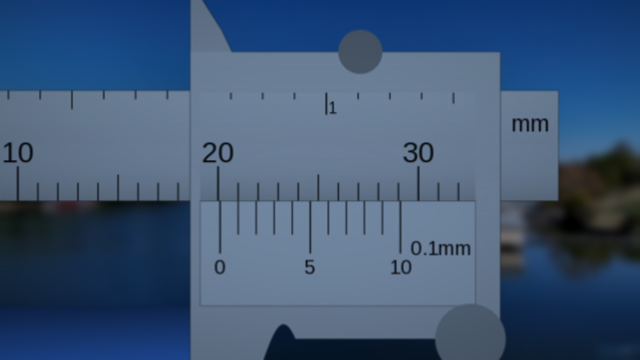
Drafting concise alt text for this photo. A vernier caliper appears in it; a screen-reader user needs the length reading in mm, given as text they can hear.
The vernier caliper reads 20.1 mm
